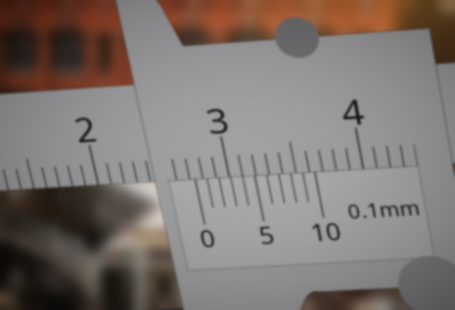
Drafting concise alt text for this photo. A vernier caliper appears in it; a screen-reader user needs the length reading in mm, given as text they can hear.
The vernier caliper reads 27.4 mm
